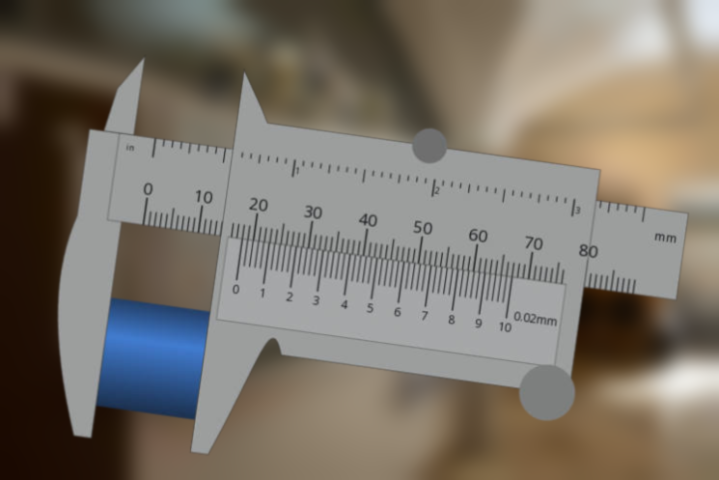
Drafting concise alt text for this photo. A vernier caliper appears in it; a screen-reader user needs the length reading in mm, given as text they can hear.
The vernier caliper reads 18.0 mm
